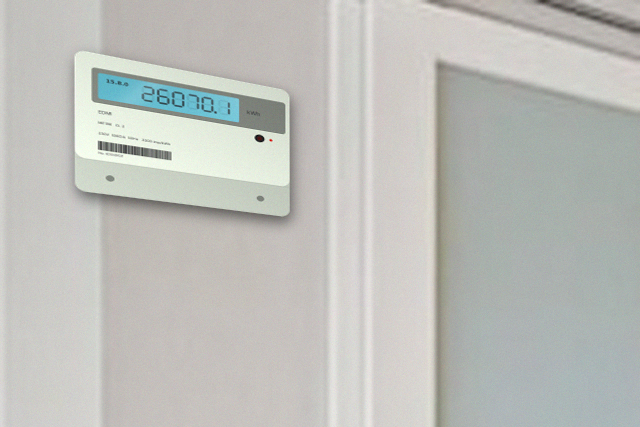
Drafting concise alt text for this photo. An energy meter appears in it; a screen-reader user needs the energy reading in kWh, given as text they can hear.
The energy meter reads 26070.1 kWh
